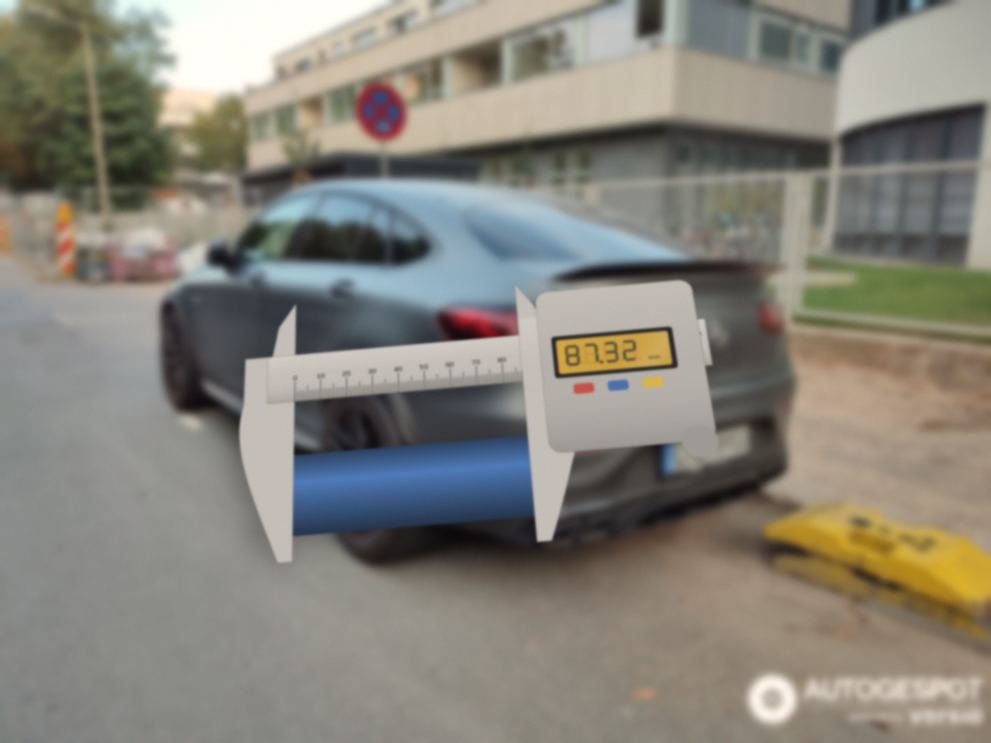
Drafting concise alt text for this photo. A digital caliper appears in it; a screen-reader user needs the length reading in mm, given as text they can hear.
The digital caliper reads 87.32 mm
